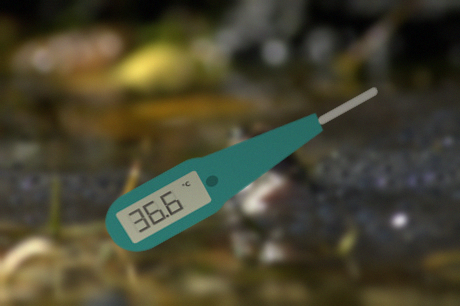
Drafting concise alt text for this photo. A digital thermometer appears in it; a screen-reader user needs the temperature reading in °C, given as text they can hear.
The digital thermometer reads 36.6 °C
